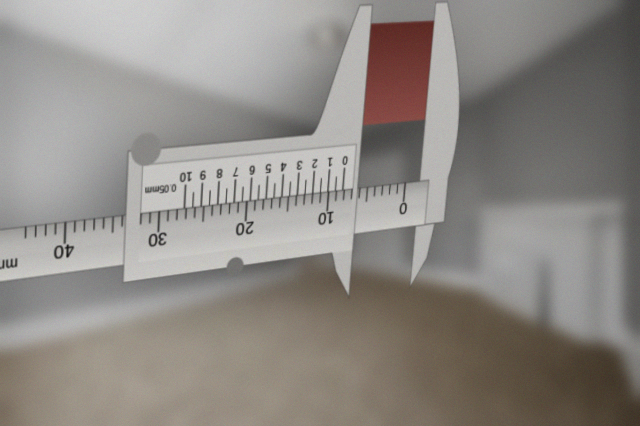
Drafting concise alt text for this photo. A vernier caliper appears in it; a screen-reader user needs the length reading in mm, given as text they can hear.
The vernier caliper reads 8.2 mm
